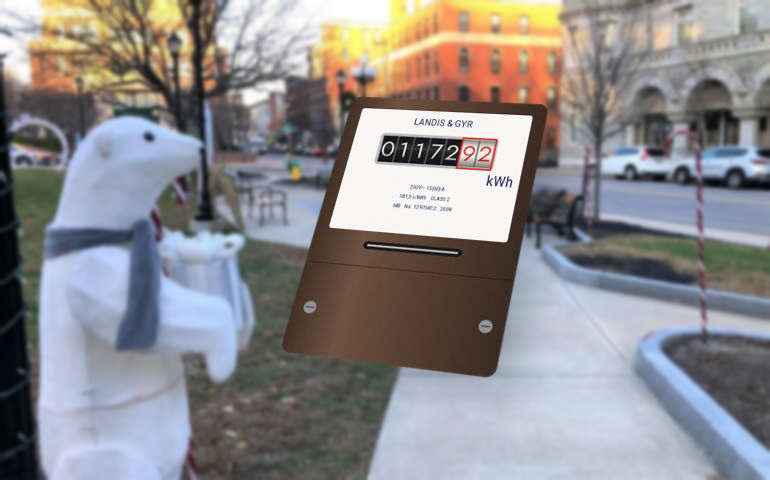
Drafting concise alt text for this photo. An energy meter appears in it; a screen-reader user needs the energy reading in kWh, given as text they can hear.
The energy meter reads 1172.92 kWh
